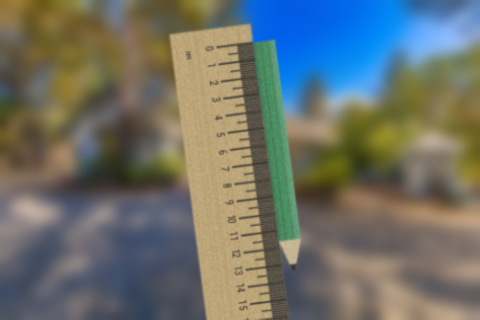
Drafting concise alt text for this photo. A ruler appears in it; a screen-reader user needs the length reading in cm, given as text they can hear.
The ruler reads 13.5 cm
